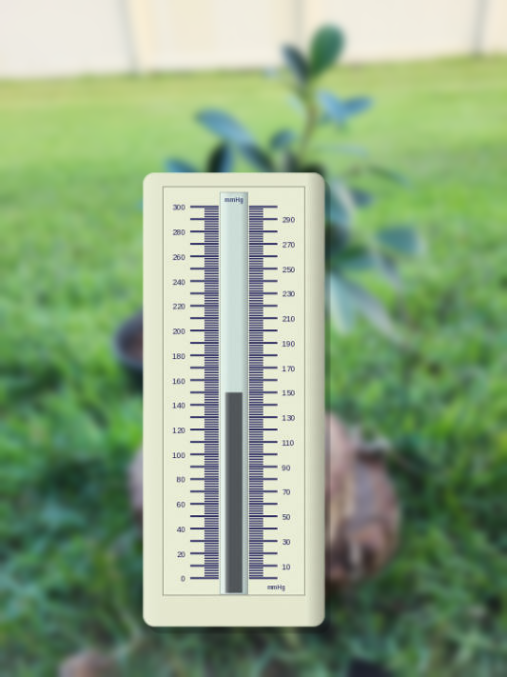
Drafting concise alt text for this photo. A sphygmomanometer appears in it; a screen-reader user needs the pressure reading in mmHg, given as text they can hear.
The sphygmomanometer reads 150 mmHg
